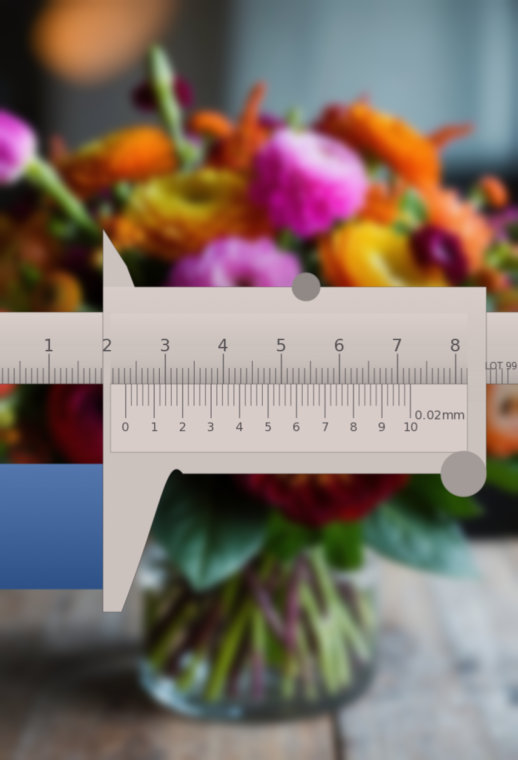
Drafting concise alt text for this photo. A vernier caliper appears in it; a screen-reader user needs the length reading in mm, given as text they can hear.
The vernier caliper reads 23.2 mm
